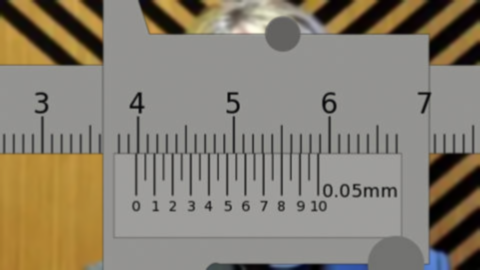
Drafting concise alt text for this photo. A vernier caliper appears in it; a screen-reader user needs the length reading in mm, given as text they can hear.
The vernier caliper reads 39.8 mm
